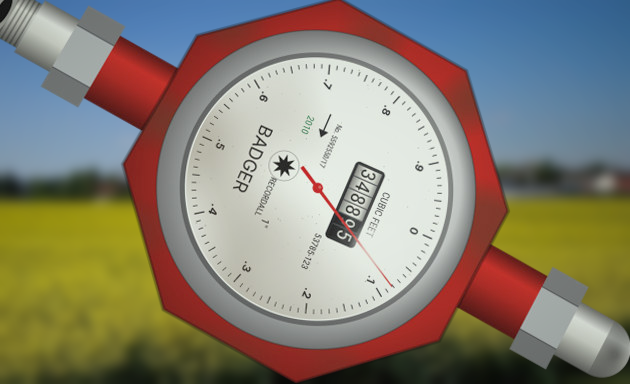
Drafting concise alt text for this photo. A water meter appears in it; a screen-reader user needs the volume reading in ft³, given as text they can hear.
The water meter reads 348895.08 ft³
